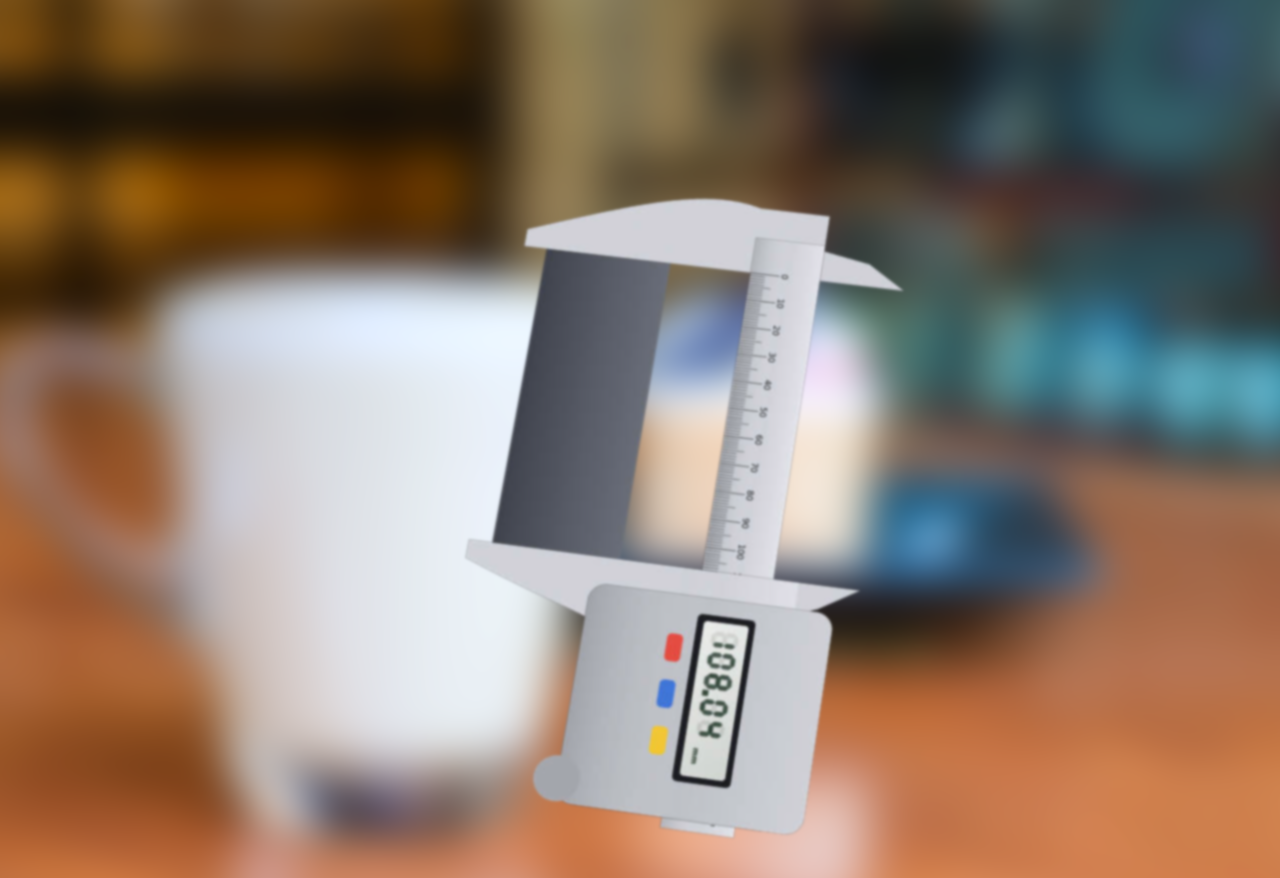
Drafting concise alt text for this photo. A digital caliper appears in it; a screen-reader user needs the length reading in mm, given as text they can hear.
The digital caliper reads 108.04 mm
